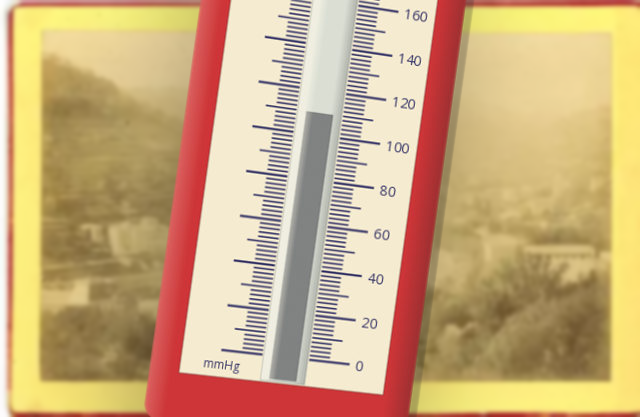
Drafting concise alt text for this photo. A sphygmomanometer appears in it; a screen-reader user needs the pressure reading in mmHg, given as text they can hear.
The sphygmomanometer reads 110 mmHg
